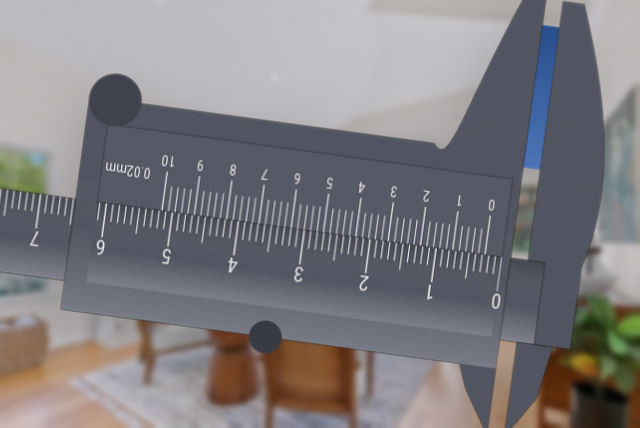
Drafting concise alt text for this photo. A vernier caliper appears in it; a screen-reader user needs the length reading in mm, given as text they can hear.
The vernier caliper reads 2.6 mm
